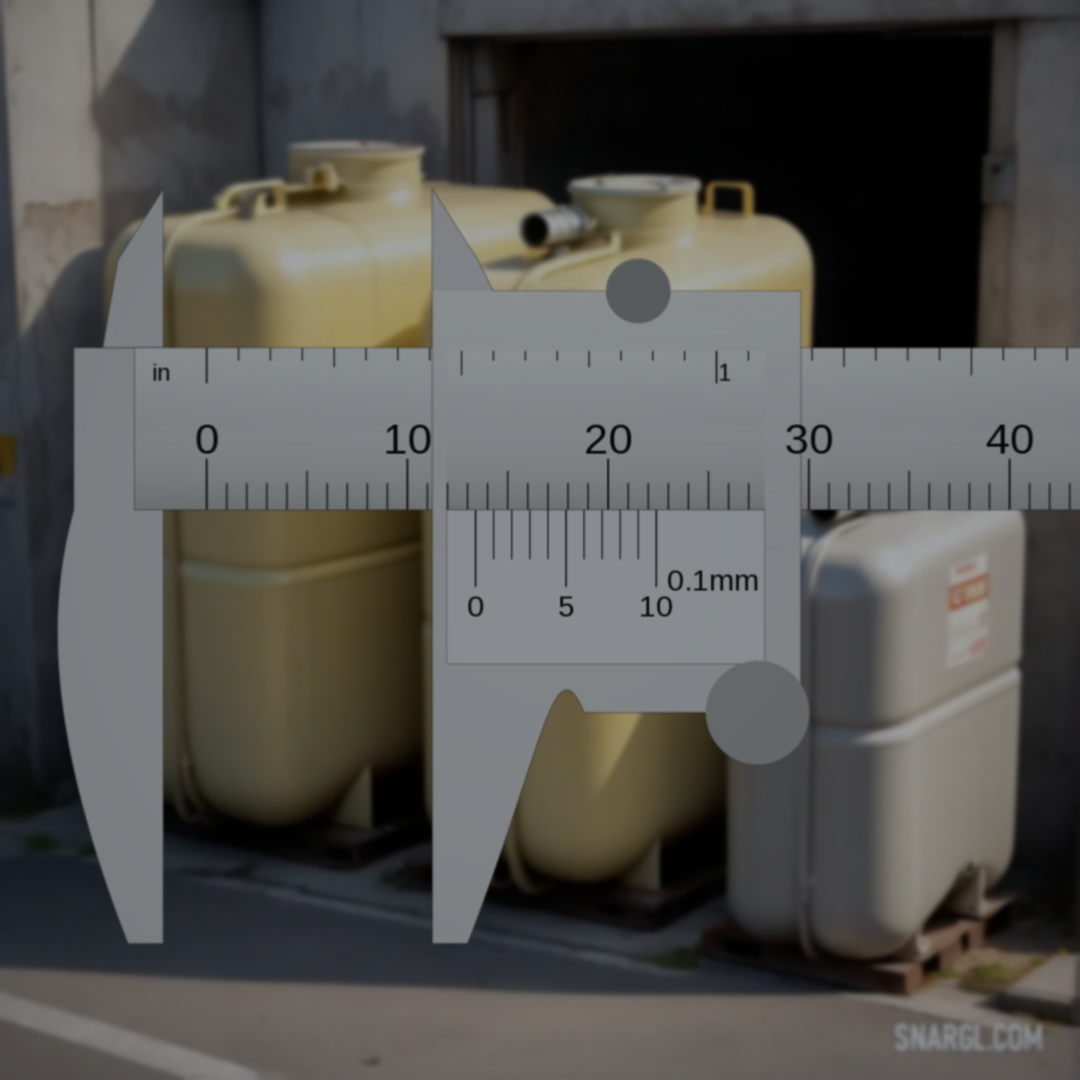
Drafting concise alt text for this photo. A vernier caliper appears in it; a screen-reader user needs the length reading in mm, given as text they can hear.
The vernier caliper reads 13.4 mm
